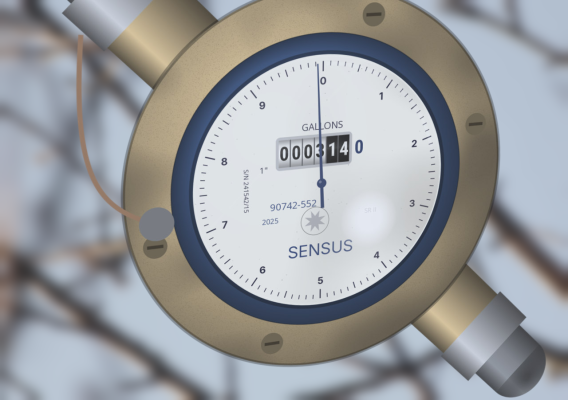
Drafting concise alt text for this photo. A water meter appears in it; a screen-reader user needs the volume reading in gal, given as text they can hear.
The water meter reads 3139.9 gal
